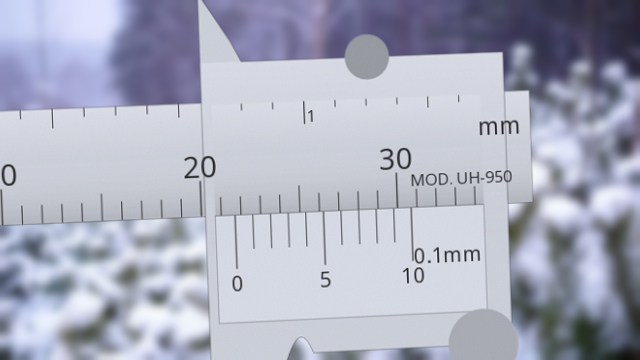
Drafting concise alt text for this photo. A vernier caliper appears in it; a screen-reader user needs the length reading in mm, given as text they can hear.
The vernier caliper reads 21.7 mm
